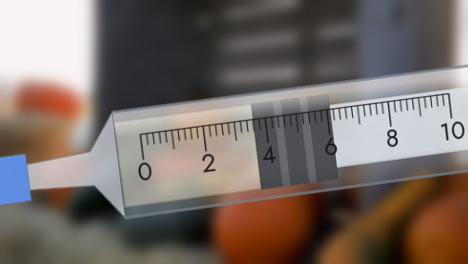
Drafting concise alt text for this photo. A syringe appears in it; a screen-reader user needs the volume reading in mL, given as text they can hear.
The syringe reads 3.6 mL
